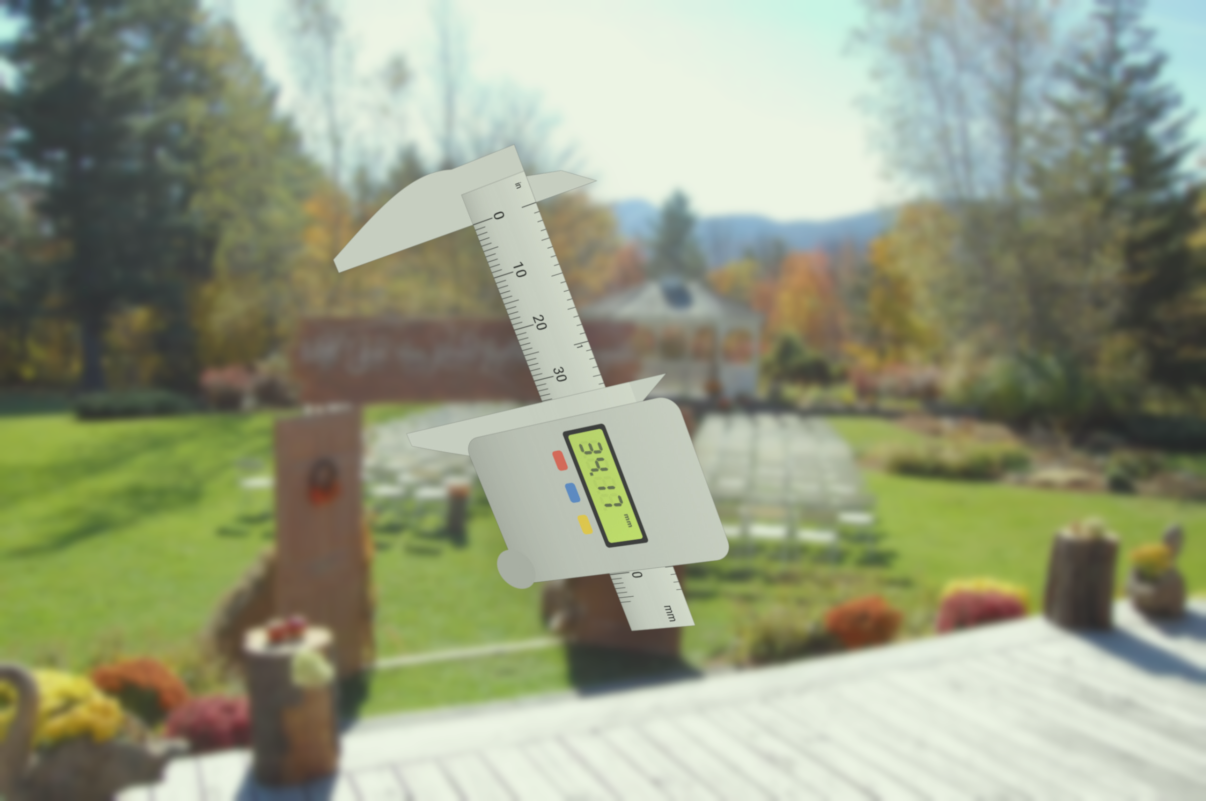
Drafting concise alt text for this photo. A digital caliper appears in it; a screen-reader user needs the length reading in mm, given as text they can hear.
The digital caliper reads 34.17 mm
